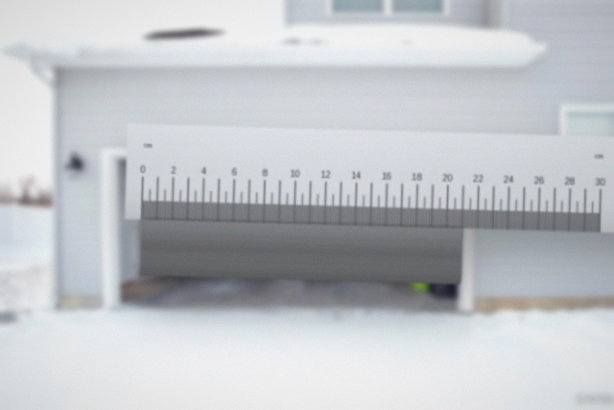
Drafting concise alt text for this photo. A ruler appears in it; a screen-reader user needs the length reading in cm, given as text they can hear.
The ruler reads 21 cm
